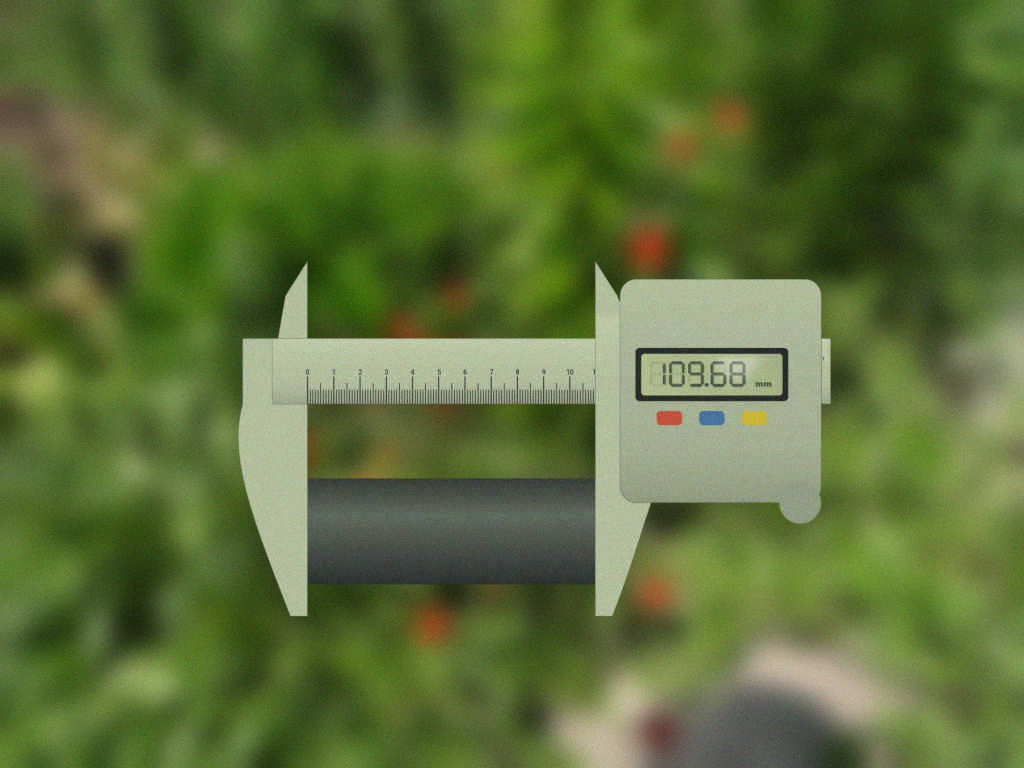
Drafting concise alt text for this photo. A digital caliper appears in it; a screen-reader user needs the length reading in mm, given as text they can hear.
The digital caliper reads 109.68 mm
